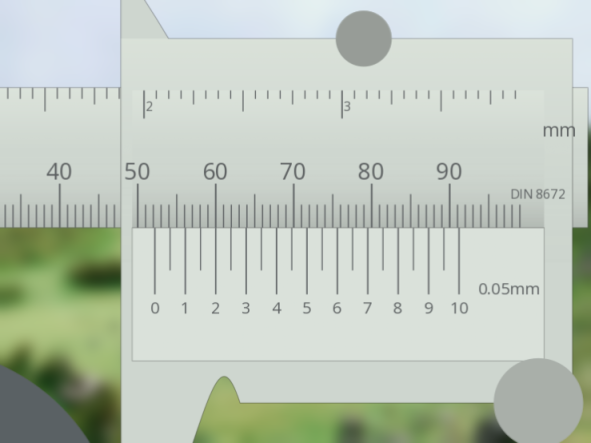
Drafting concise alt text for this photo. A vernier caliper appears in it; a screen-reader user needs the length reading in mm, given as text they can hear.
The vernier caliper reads 52.2 mm
